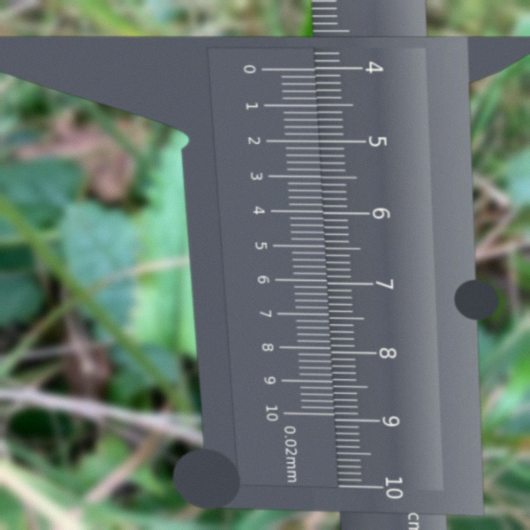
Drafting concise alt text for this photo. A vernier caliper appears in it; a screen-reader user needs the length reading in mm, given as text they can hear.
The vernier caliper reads 40.2 mm
